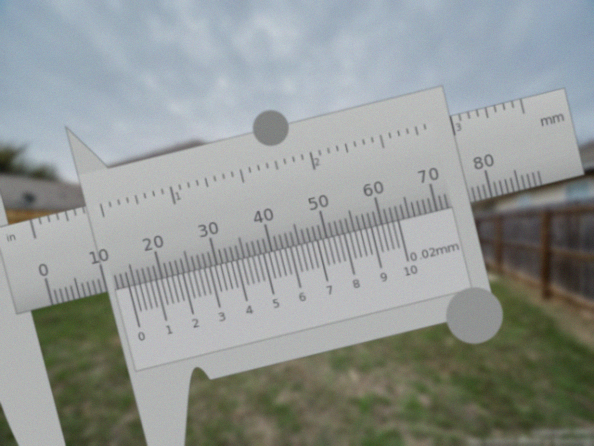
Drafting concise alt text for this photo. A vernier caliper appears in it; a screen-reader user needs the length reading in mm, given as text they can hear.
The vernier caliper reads 14.0 mm
